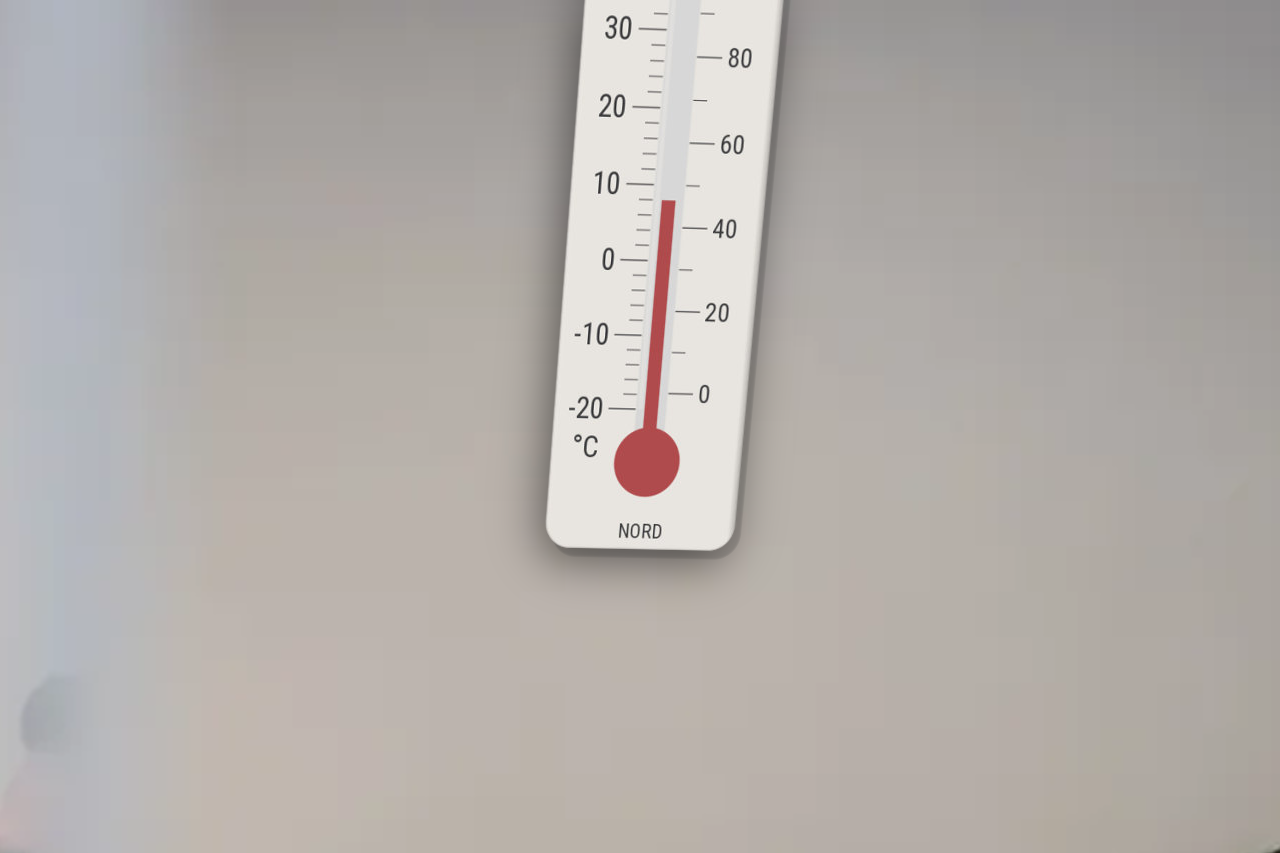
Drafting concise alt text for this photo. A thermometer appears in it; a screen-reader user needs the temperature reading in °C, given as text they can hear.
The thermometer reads 8 °C
